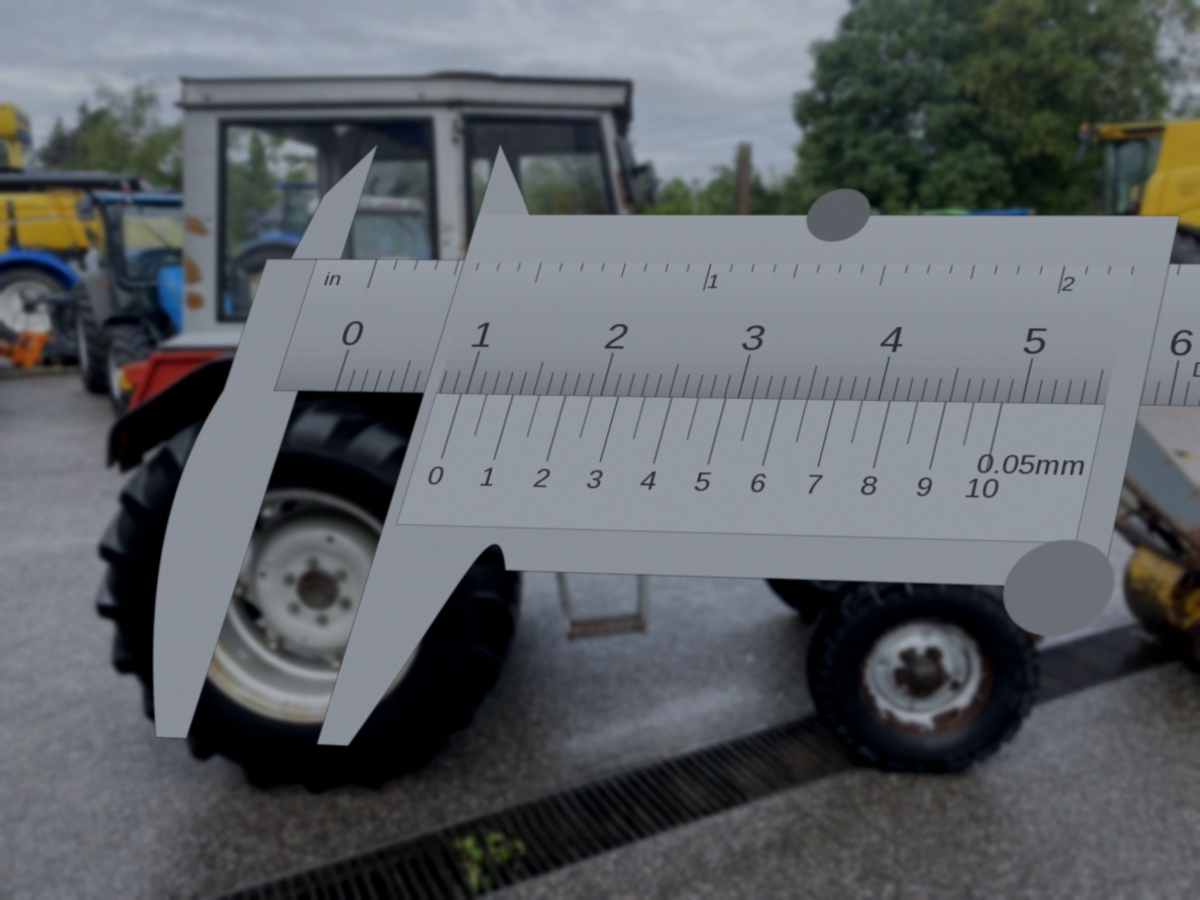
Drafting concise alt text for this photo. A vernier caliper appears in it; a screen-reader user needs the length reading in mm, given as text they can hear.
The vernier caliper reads 9.6 mm
